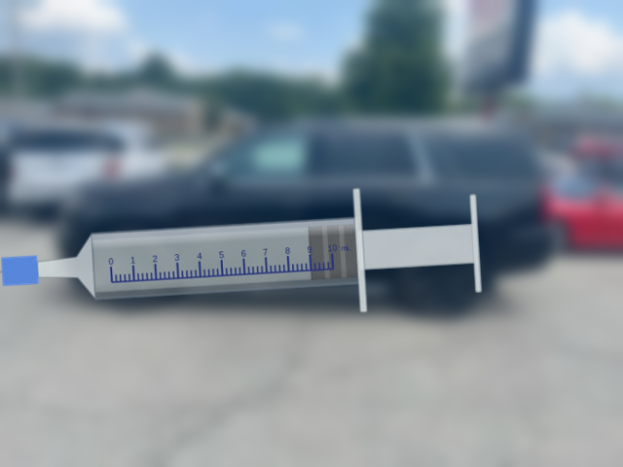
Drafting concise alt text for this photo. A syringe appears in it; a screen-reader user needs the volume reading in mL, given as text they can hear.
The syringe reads 9 mL
